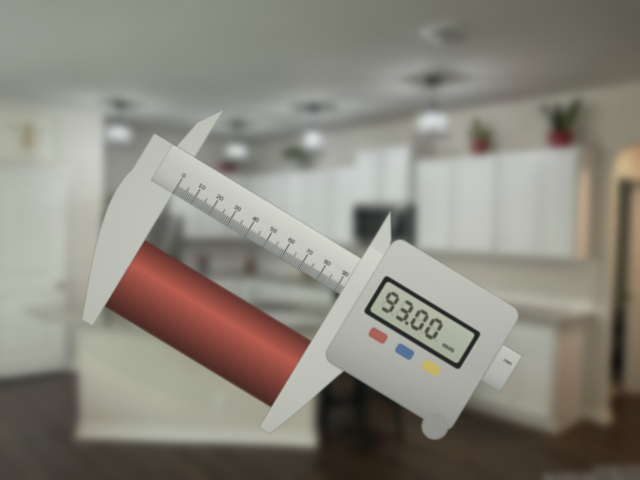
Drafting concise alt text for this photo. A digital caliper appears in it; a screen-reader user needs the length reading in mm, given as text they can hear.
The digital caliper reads 93.00 mm
